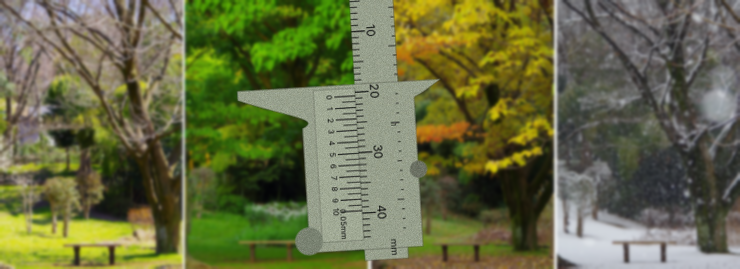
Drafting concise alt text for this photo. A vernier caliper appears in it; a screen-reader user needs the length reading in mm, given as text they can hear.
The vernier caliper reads 20.6 mm
